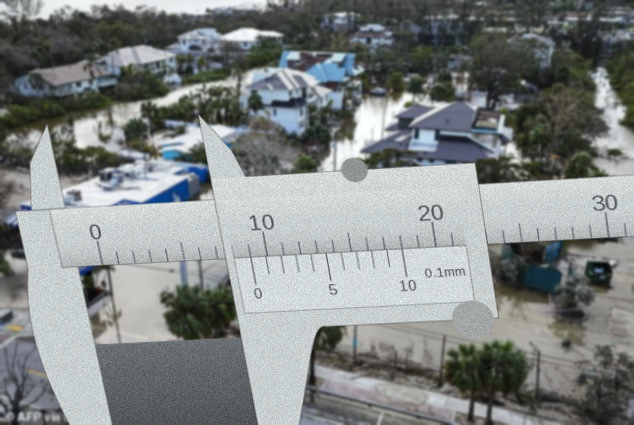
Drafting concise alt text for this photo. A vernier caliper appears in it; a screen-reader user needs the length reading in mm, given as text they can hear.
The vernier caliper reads 9.0 mm
